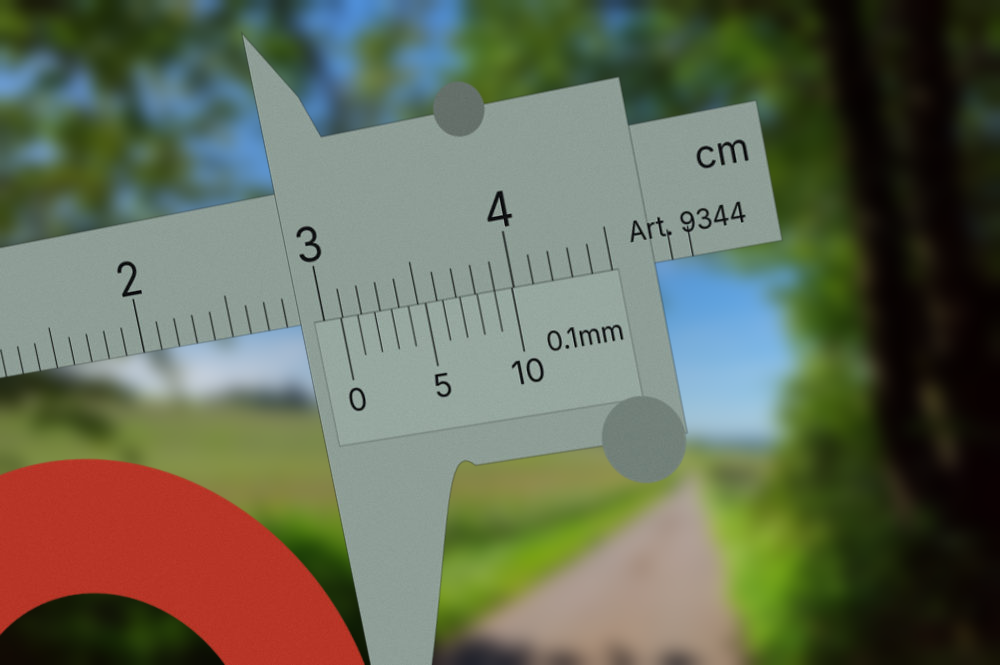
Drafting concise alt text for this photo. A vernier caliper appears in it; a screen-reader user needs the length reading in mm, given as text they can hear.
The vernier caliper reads 30.9 mm
